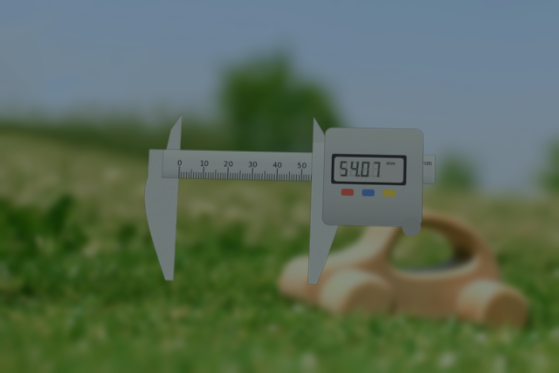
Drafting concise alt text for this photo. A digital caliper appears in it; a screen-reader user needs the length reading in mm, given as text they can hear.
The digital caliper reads 54.07 mm
